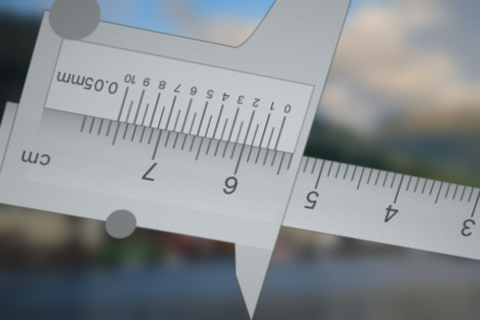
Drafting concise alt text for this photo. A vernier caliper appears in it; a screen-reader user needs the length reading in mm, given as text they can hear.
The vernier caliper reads 56.2 mm
